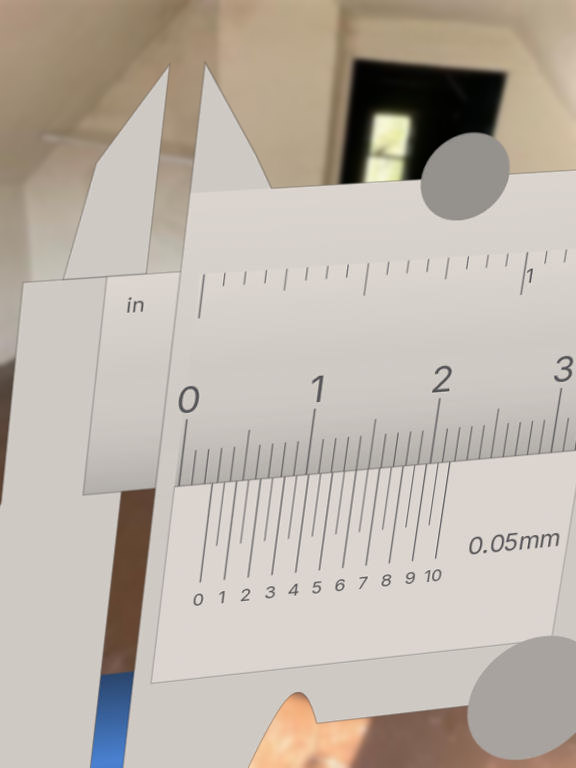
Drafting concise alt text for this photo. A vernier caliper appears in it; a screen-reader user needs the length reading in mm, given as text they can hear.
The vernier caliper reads 2.6 mm
